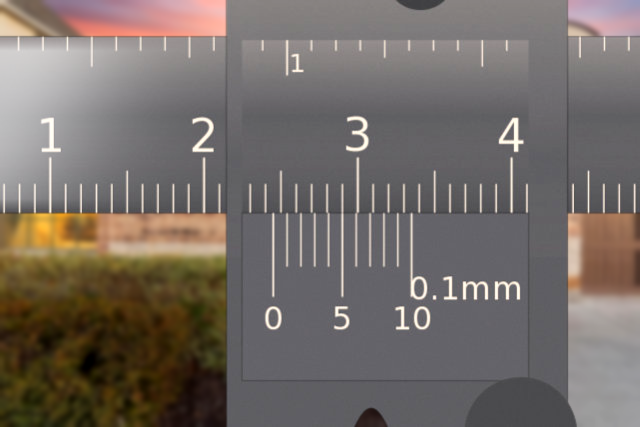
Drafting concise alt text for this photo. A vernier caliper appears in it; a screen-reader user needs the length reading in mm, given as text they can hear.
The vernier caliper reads 24.5 mm
